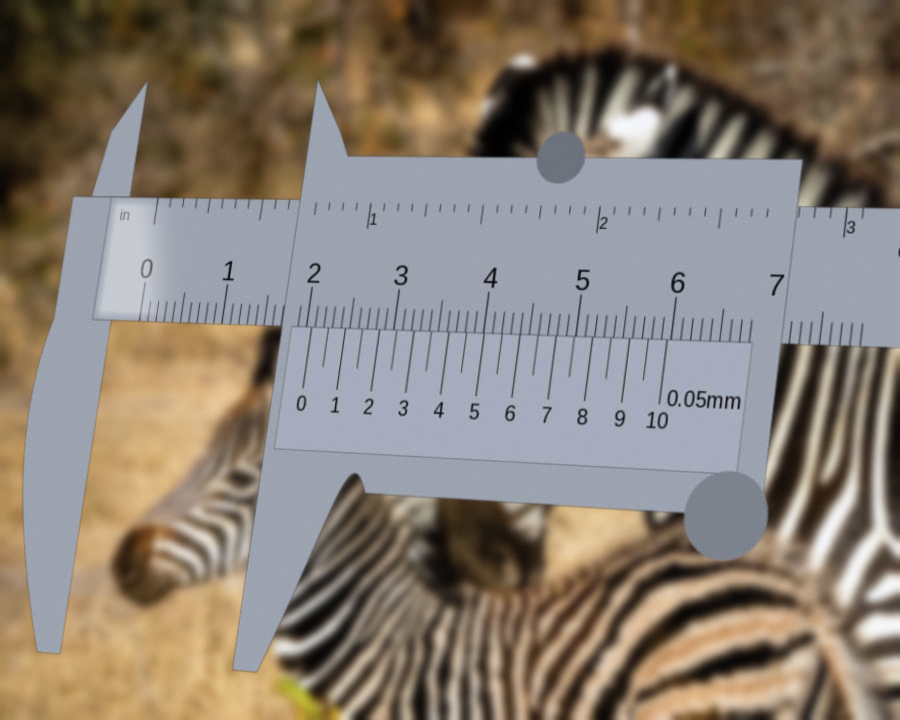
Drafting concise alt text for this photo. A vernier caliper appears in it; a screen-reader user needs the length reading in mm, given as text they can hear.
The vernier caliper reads 20.6 mm
